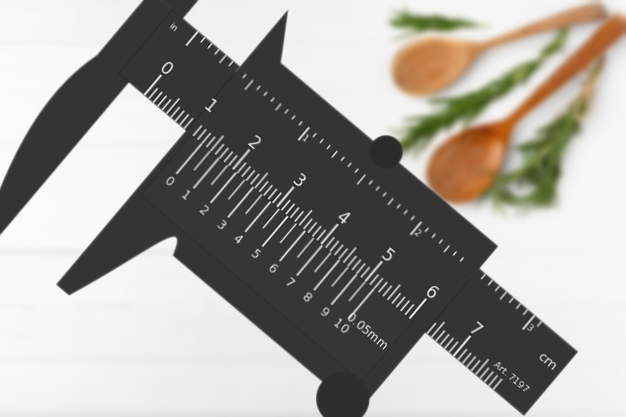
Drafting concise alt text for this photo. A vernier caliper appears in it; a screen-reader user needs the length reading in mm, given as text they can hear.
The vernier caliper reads 13.0 mm
